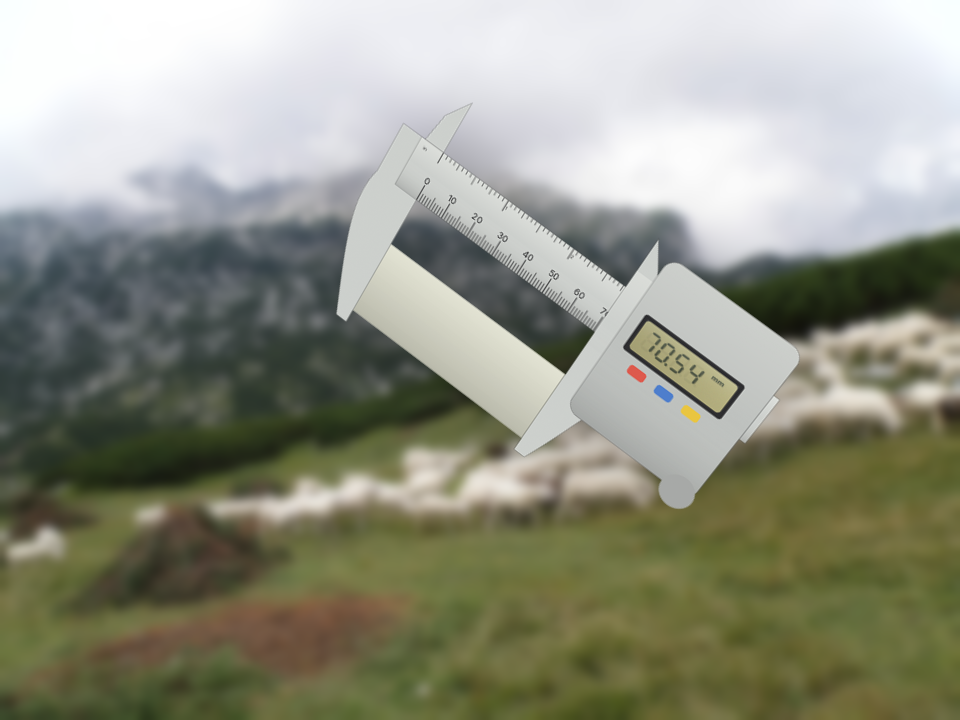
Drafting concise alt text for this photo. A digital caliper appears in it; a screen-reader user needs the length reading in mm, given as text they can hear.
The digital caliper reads 70.54 mm
